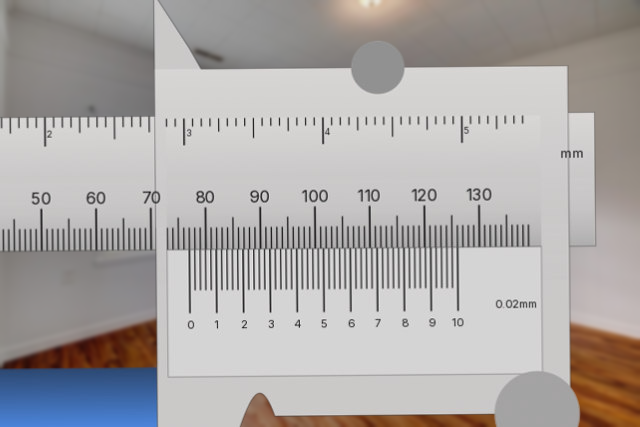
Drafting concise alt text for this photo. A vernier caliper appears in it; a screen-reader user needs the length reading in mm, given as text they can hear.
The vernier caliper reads 77.0 mm
